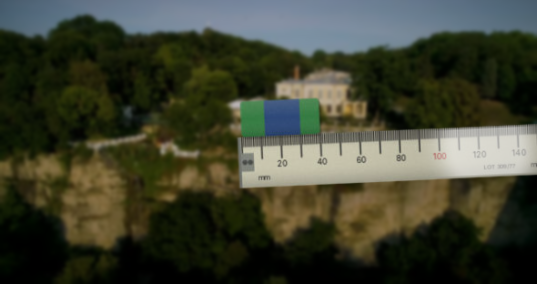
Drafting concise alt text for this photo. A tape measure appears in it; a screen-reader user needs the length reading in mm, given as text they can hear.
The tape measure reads 40 mm
